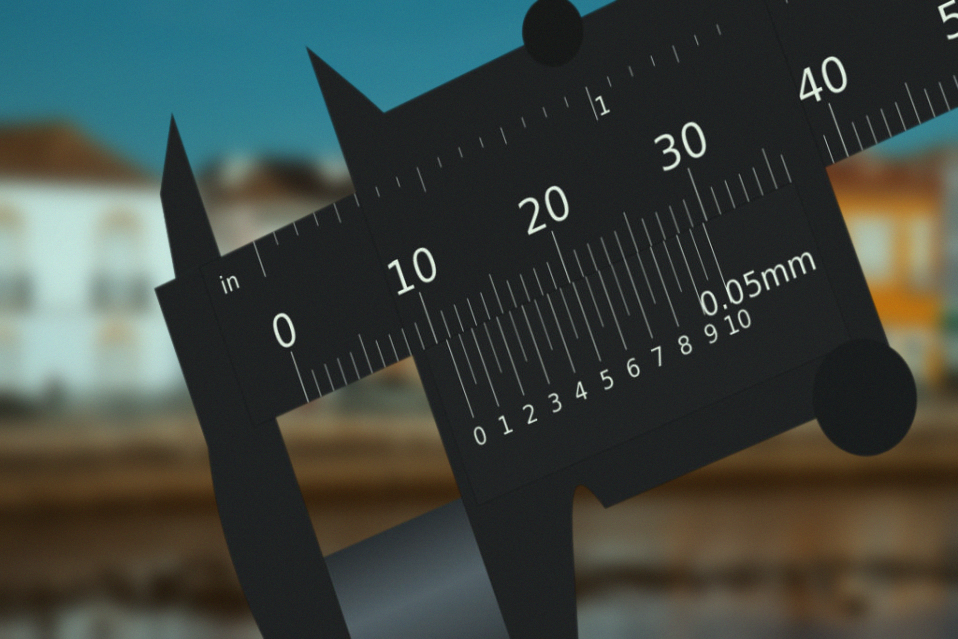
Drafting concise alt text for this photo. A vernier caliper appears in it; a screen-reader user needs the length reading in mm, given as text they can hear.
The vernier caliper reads 10.7 mm
